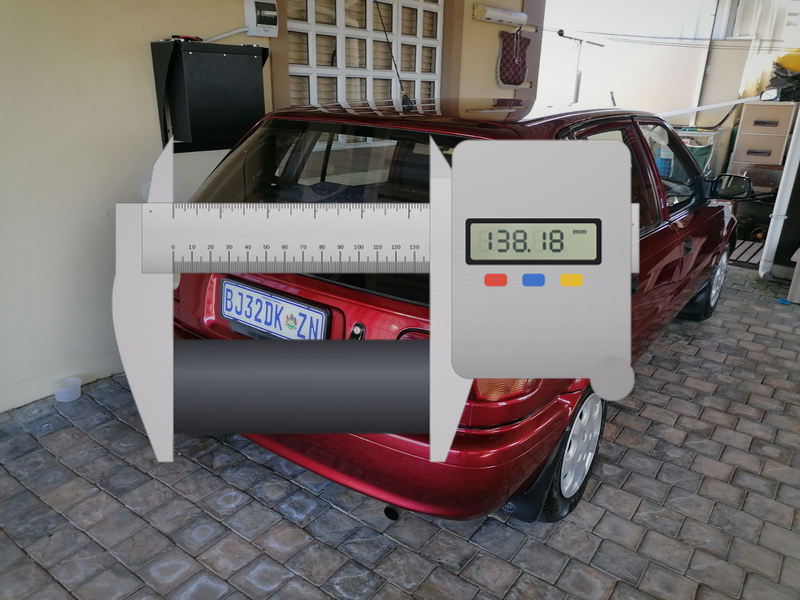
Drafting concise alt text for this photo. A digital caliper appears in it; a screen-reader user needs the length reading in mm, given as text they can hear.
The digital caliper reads 138.18 mm
